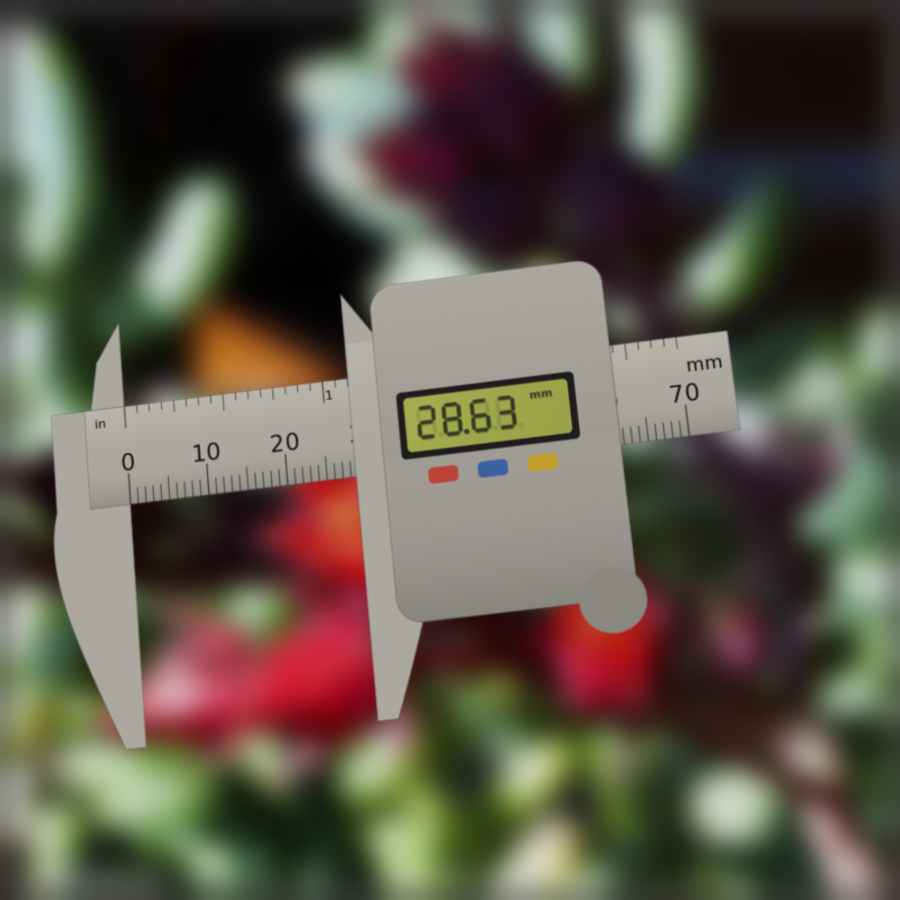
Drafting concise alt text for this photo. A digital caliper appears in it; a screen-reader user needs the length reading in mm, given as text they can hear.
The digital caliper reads 28.63 mm
